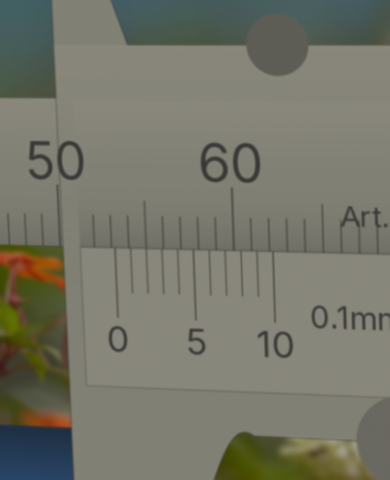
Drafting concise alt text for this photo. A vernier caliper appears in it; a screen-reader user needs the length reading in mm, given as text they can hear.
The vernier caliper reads 53.2 mm
